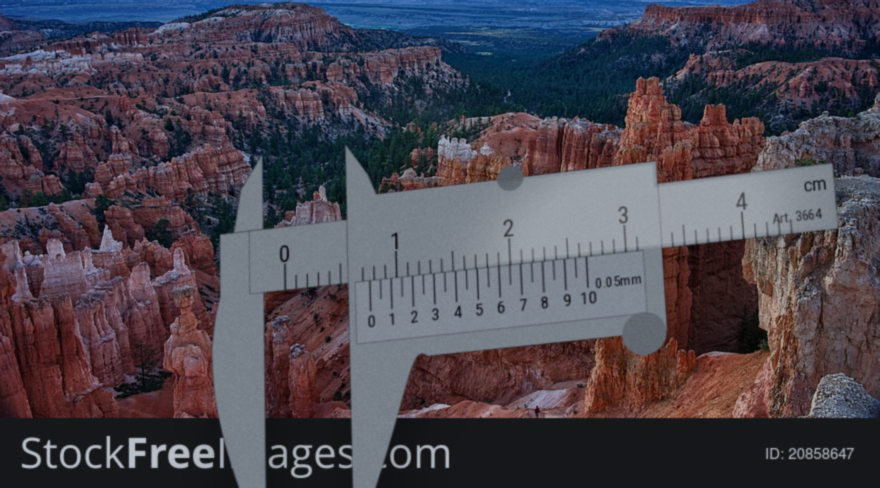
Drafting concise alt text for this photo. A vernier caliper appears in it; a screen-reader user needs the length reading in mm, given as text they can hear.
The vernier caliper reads 7.6 mm
